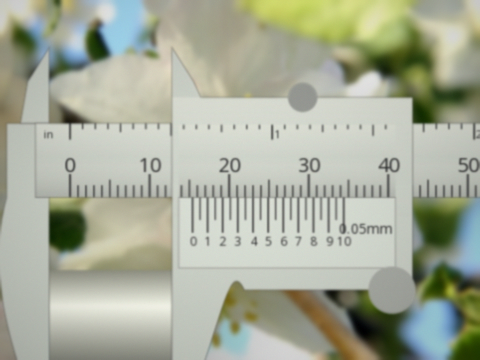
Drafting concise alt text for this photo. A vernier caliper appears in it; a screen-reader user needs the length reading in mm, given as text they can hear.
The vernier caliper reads 15.4 mm
